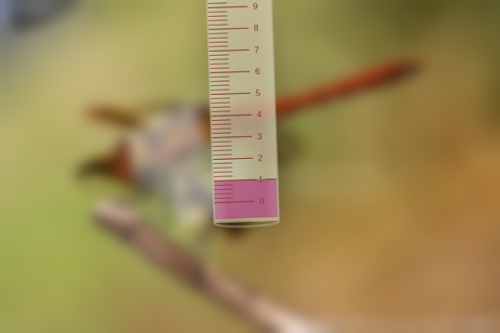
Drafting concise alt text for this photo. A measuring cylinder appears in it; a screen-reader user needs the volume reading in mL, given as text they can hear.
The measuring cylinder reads 1 mL
